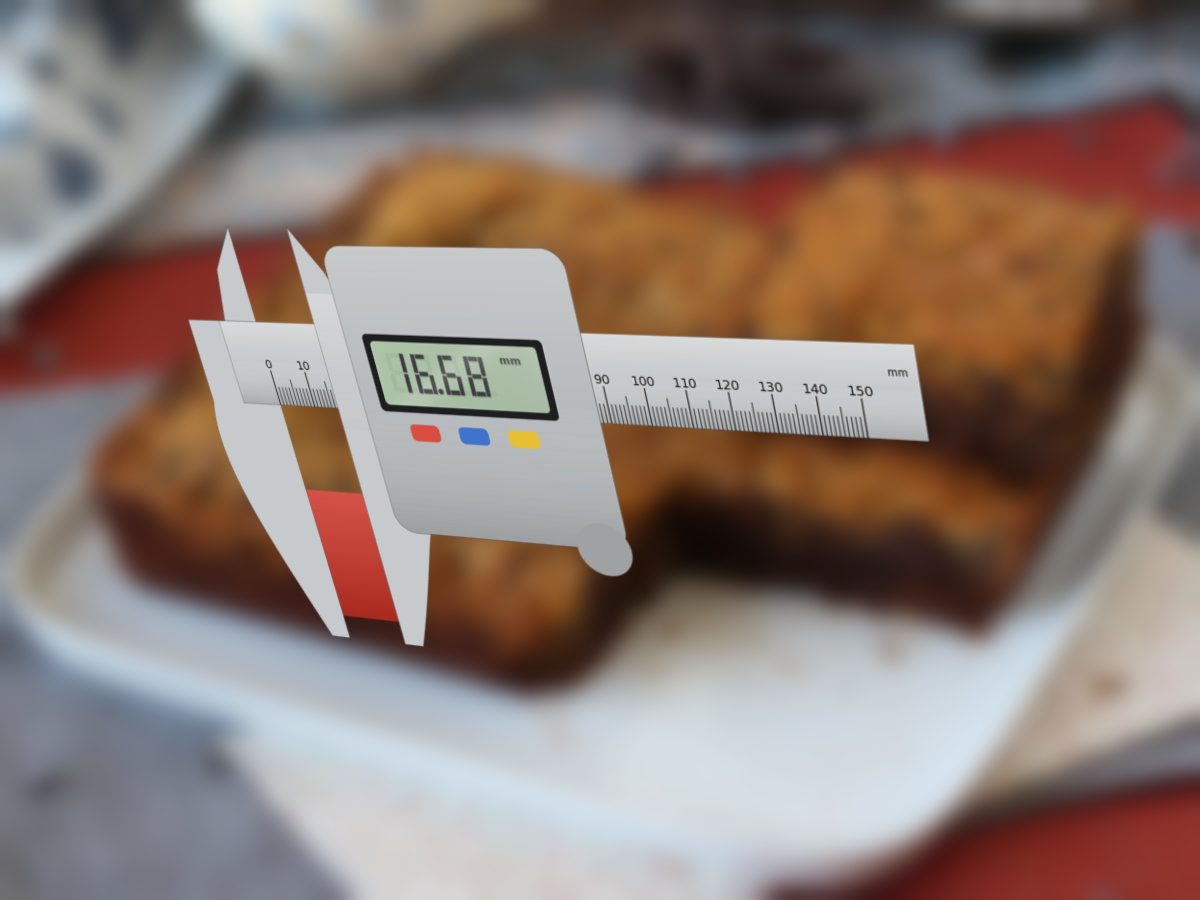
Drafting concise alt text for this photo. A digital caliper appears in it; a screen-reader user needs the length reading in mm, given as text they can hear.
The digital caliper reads 16.68 mm
